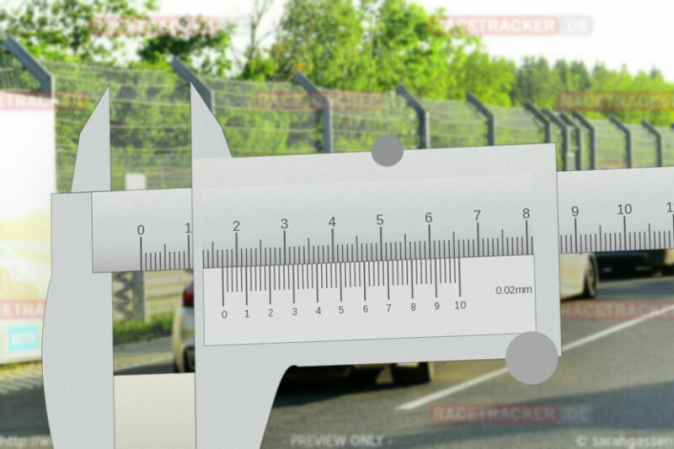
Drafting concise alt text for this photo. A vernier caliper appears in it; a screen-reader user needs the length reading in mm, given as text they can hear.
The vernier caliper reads 17.0 mm
